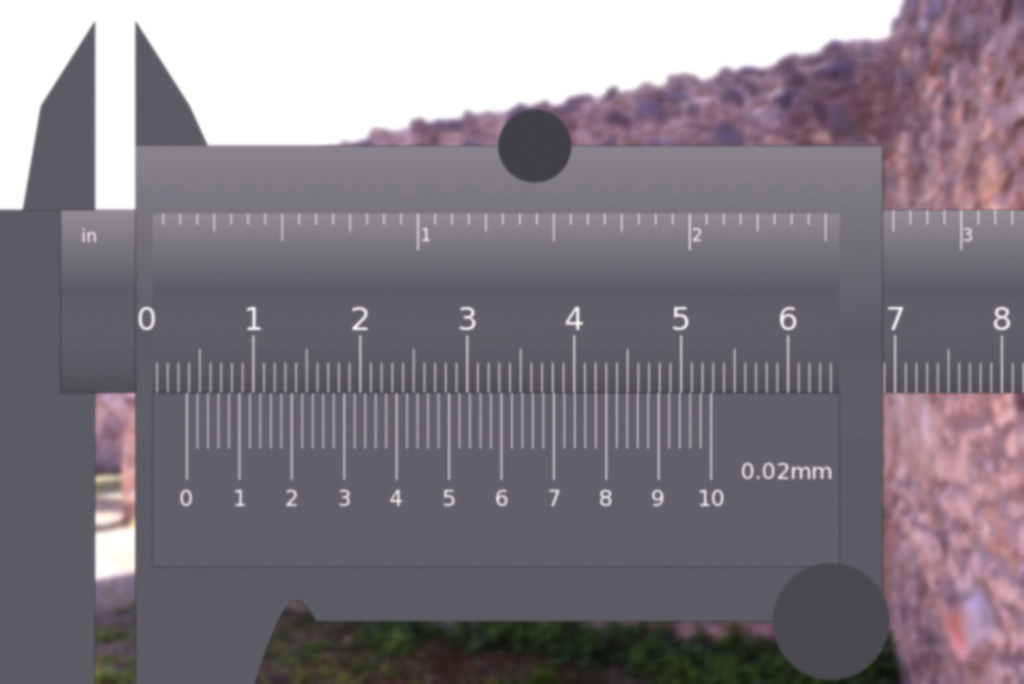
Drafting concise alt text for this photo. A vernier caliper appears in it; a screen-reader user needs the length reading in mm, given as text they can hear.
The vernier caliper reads 3.8 mm
